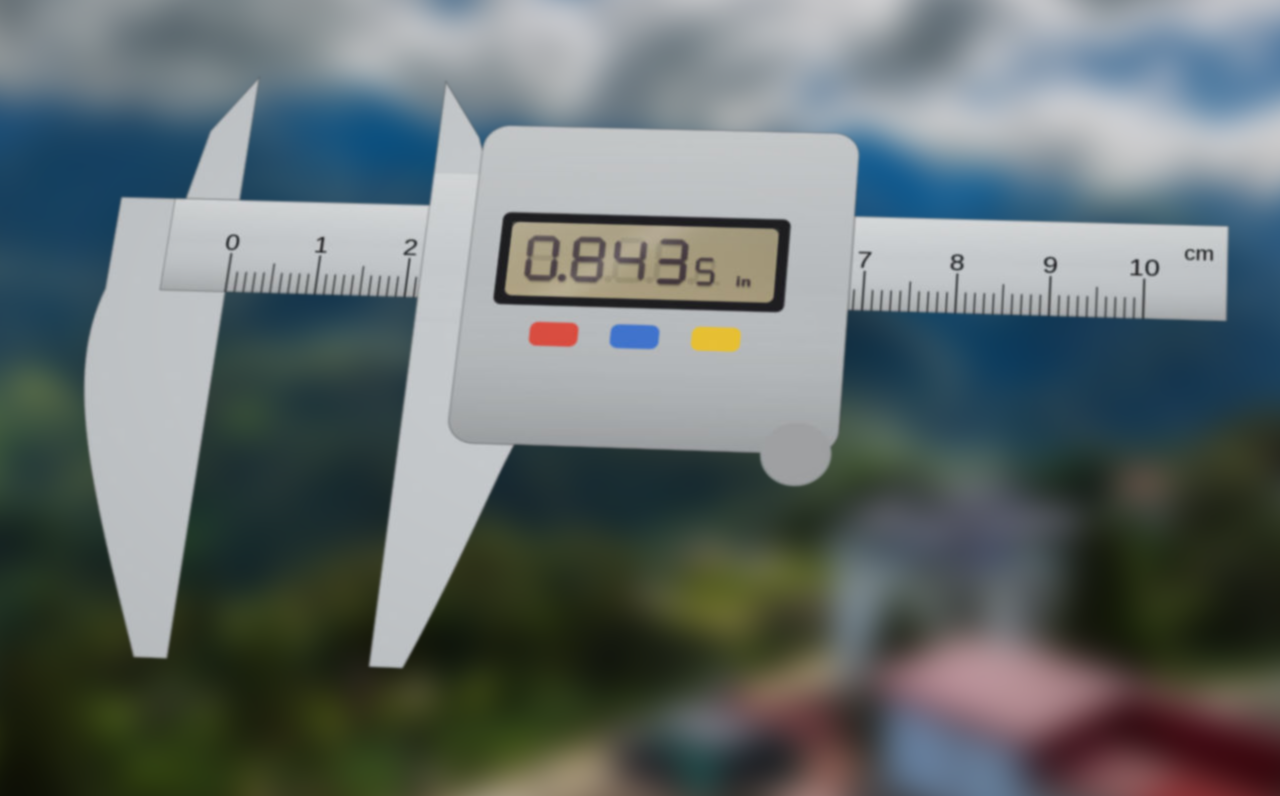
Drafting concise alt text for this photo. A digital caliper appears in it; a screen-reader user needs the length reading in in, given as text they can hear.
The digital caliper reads 0.8435 in
